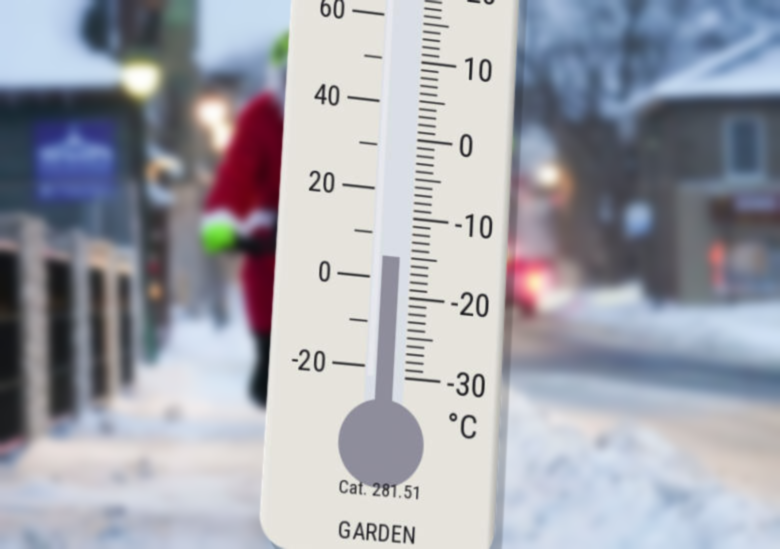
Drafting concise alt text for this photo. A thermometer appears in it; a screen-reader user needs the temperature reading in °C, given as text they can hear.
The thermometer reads -15 °C
